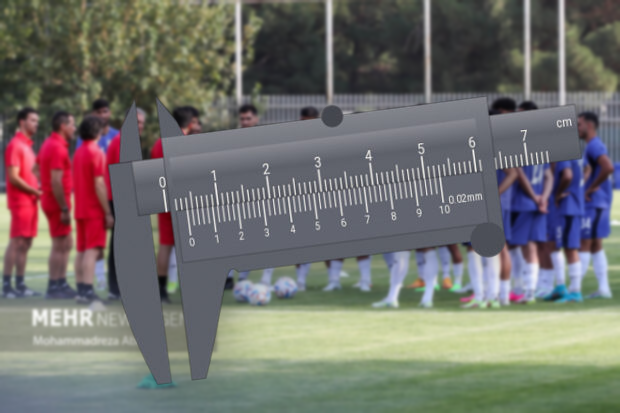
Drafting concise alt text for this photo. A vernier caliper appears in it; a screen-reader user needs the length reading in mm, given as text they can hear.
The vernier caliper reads 4.0 mm
